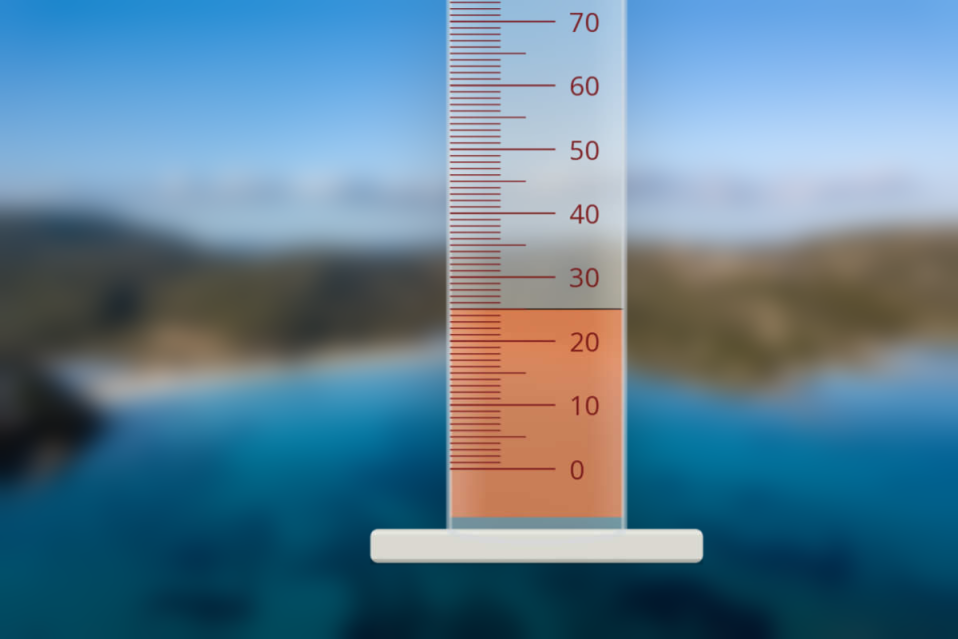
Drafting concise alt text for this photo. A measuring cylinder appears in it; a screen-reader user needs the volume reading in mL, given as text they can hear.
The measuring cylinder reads 25 mL
